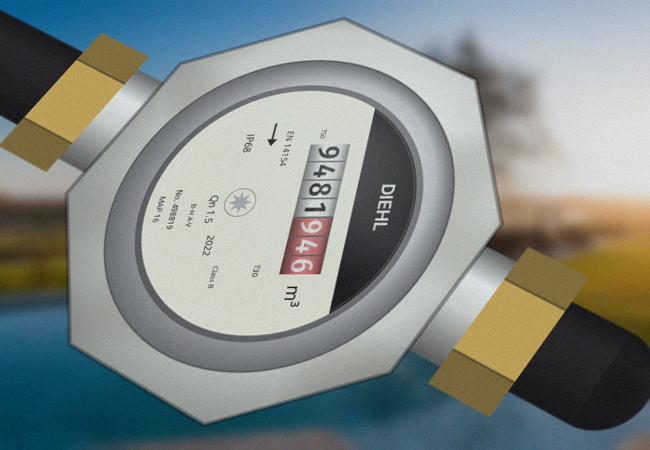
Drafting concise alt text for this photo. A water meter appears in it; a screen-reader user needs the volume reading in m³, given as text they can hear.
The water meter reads 9481.946 m³
